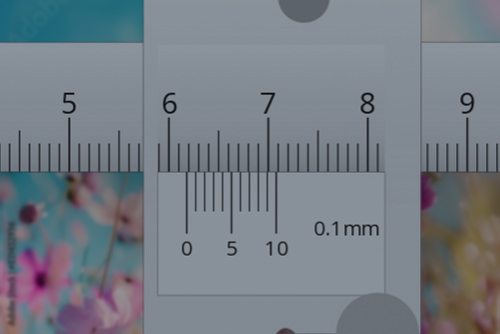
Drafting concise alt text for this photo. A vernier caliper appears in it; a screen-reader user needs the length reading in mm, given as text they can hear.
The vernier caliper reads 61.8 mm
